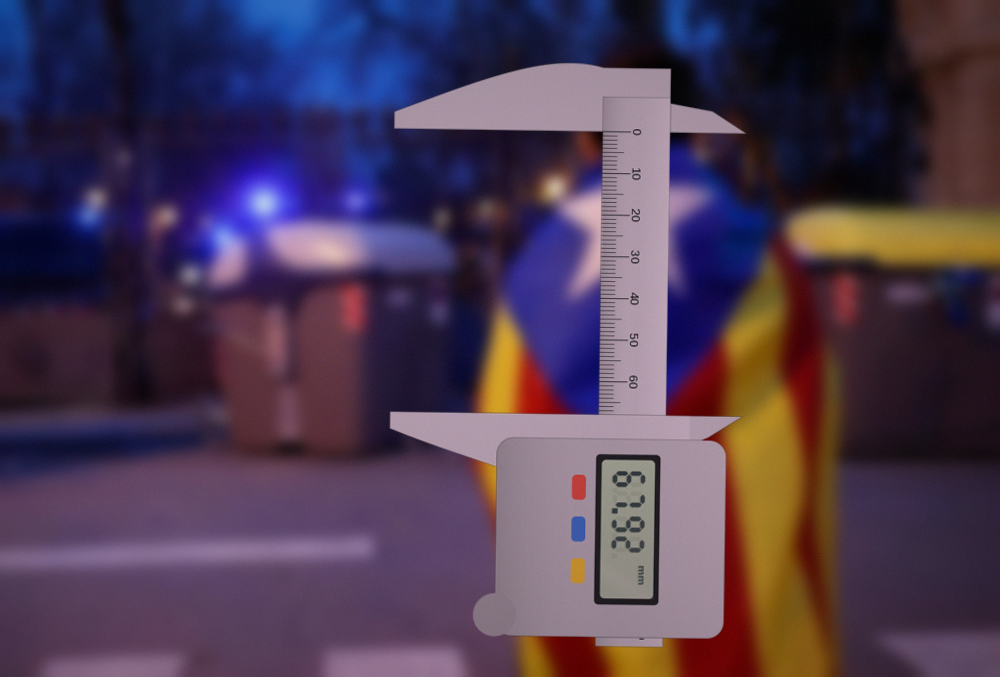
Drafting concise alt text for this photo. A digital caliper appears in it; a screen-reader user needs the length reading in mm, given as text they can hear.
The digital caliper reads 67.92 mm
